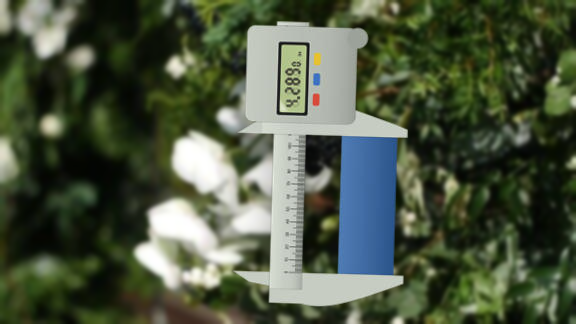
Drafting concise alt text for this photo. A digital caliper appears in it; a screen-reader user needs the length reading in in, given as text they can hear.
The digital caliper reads 4.2890 in
